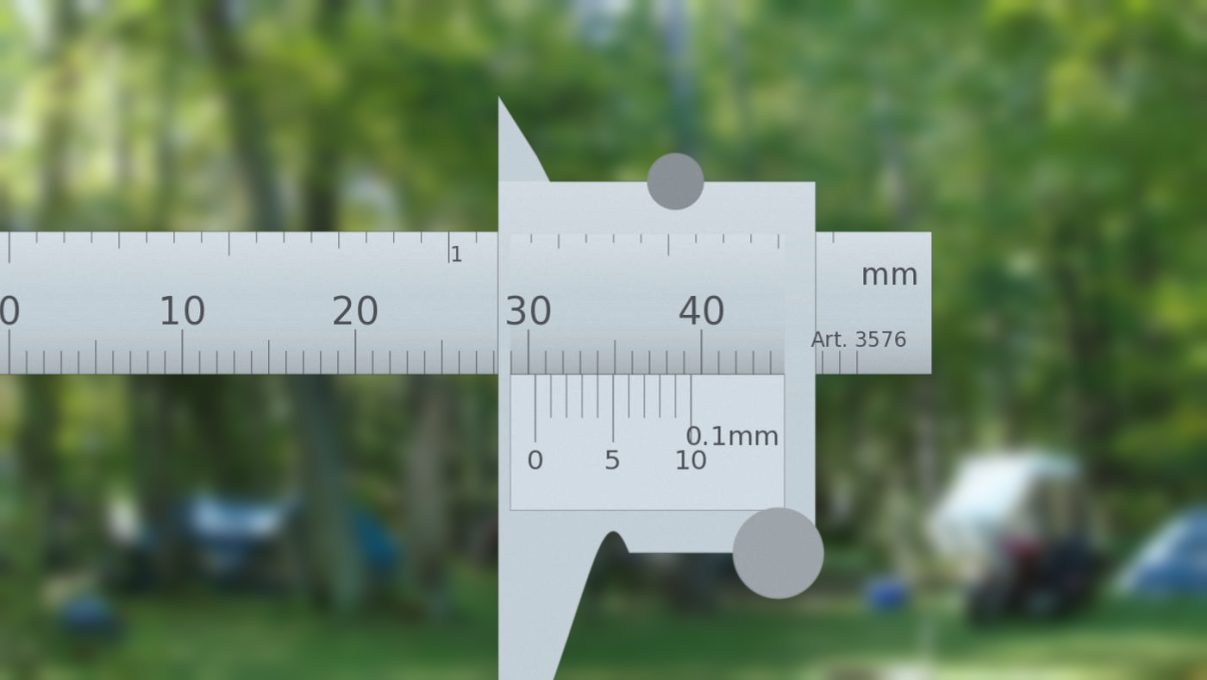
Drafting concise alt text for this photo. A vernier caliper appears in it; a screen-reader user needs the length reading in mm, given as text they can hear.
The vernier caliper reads 30.4 mm
